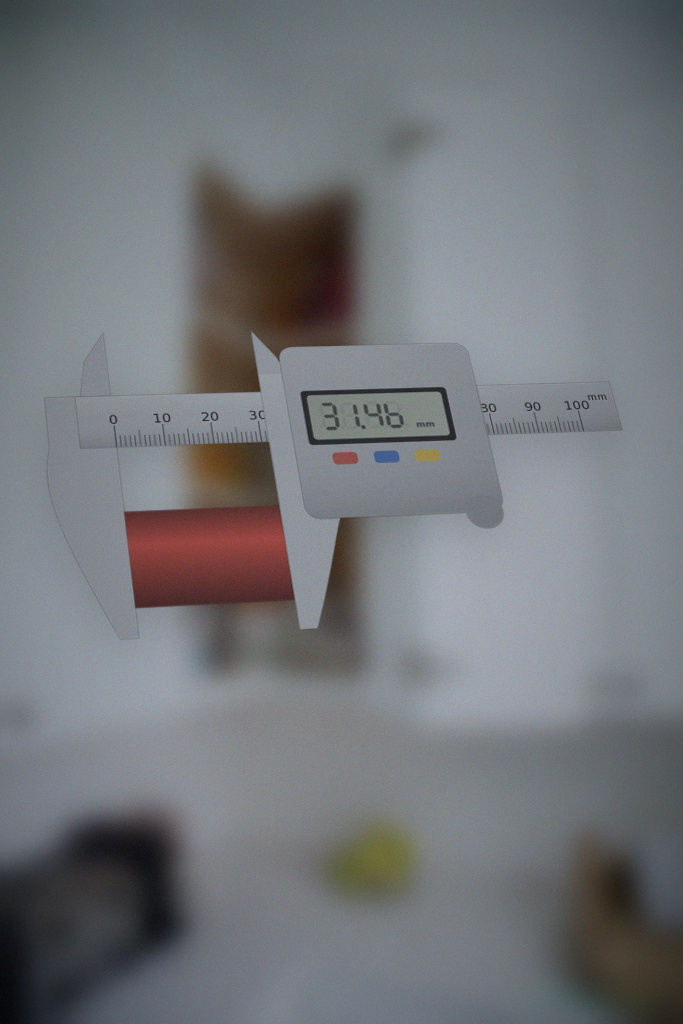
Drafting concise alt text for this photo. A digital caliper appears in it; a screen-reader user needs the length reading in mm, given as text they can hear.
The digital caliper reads 31.46 mm
